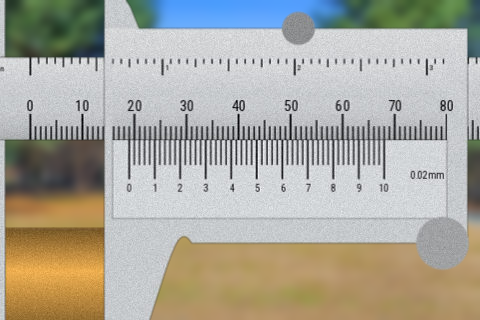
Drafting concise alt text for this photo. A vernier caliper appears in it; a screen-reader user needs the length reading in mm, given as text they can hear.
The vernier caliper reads 19.0 mm
